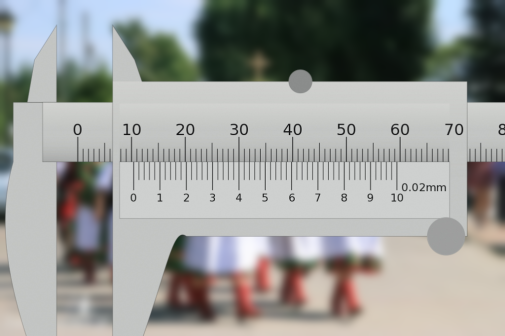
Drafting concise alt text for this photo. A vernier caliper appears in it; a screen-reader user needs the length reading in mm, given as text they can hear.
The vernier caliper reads 10.4 mm
